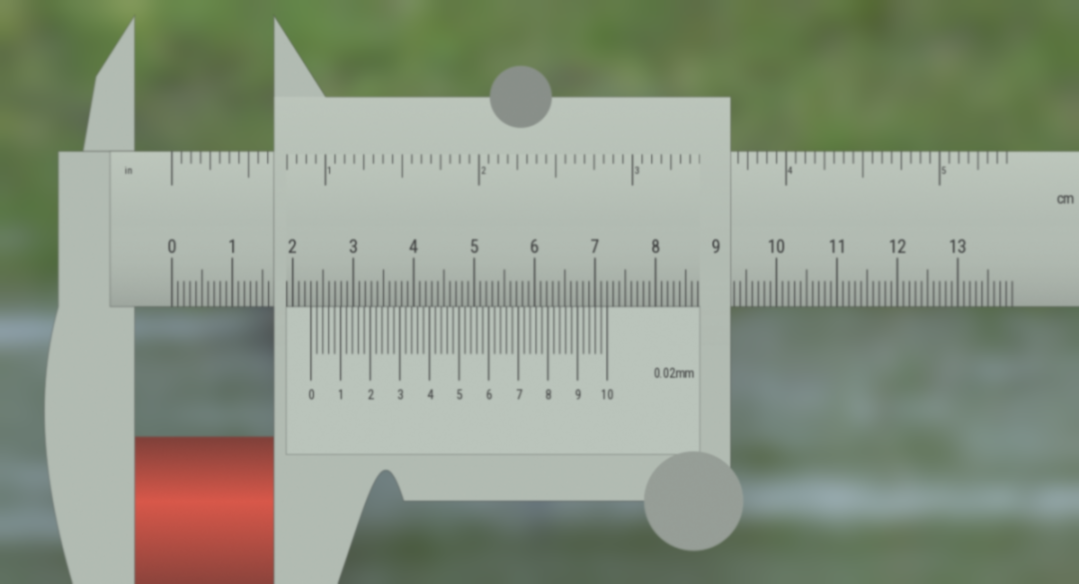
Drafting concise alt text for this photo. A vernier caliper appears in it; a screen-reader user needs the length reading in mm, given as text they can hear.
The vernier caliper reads 23.0 mm
